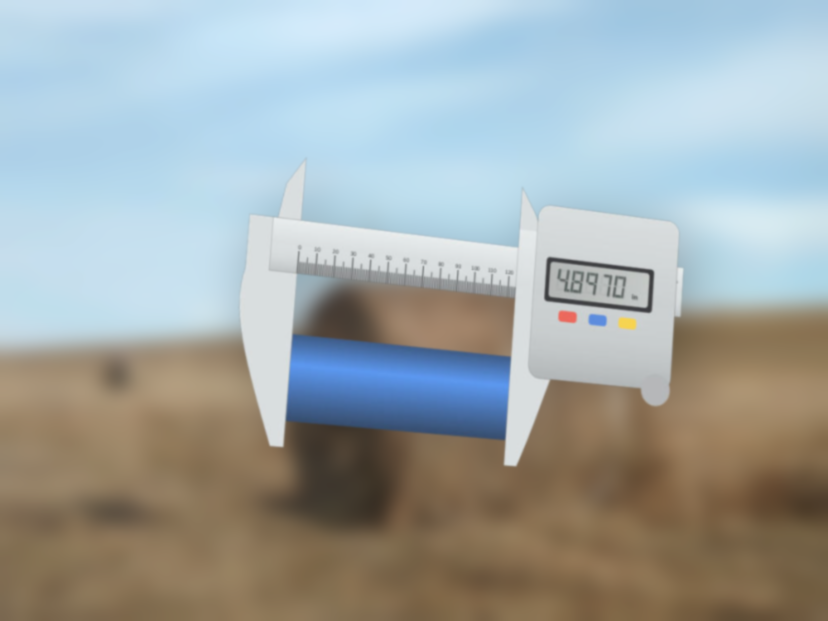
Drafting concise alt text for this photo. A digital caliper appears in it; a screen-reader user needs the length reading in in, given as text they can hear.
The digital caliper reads 4.8970 in
